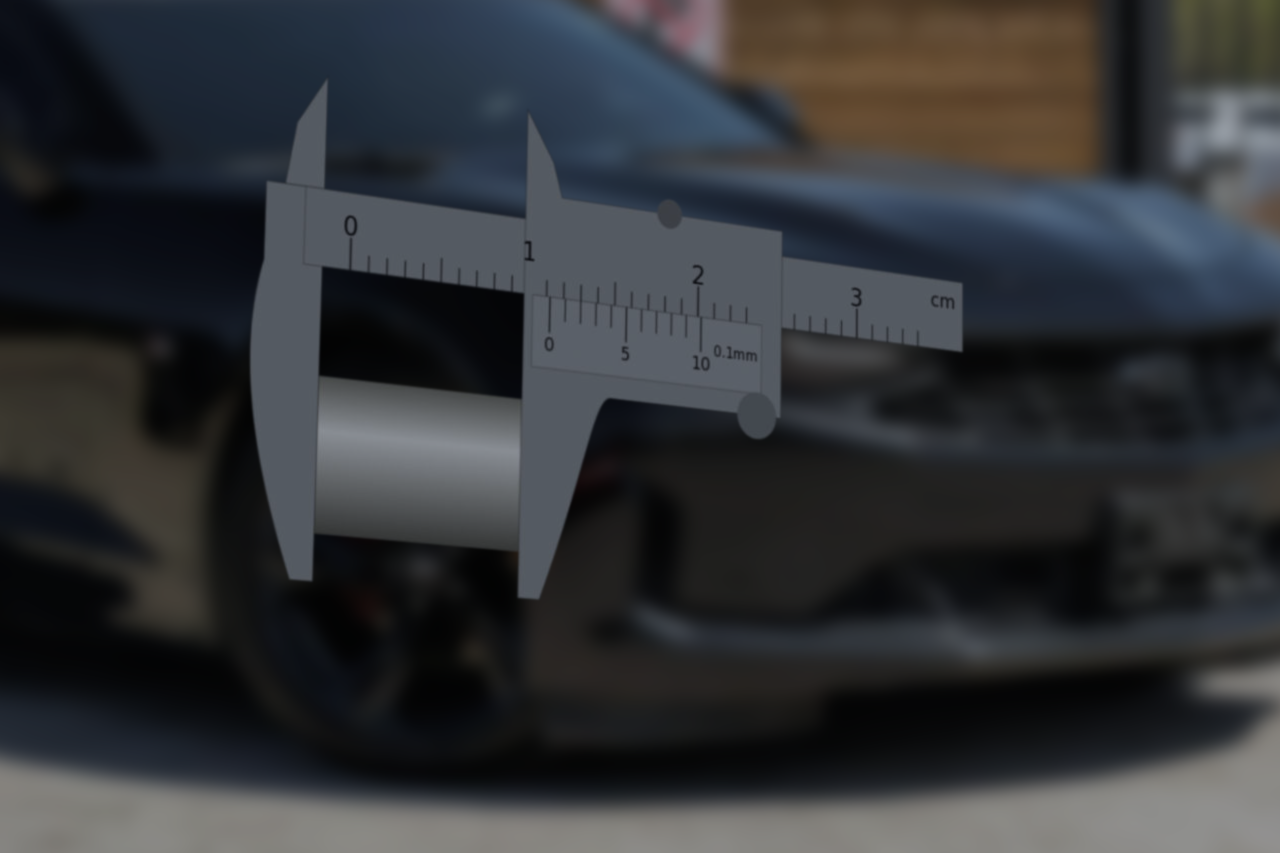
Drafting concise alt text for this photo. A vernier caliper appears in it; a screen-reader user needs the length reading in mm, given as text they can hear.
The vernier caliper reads 11.2 mm
